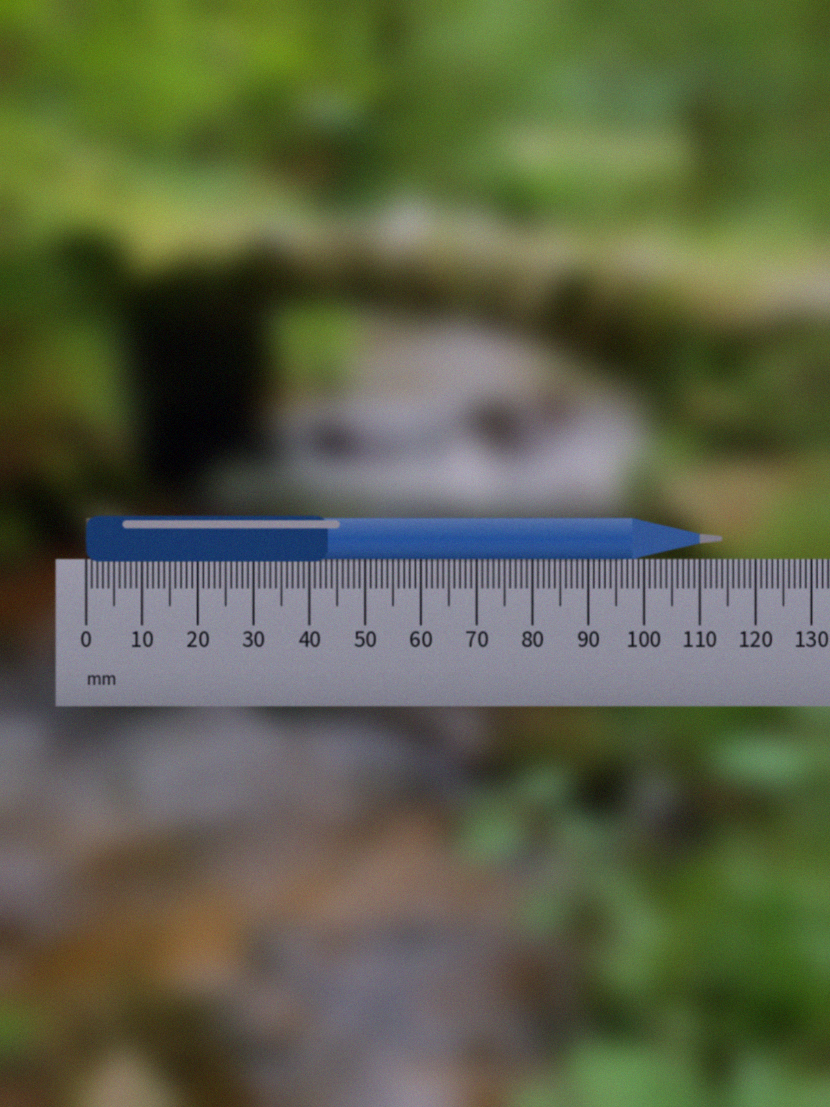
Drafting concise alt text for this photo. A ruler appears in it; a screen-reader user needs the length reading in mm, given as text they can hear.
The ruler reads 114 mm
